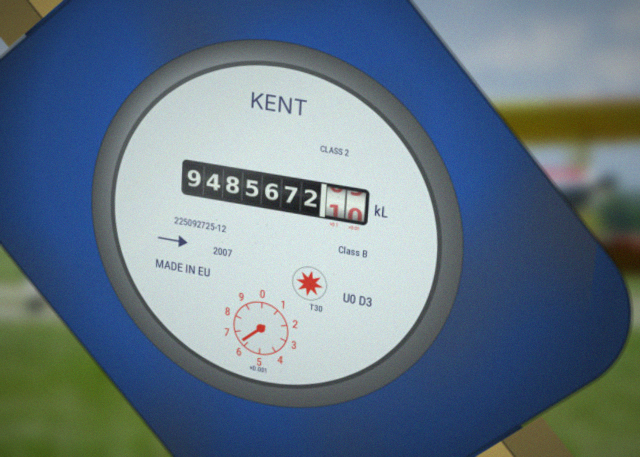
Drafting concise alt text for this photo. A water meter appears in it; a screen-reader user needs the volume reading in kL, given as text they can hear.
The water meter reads 9485672.096 kL
